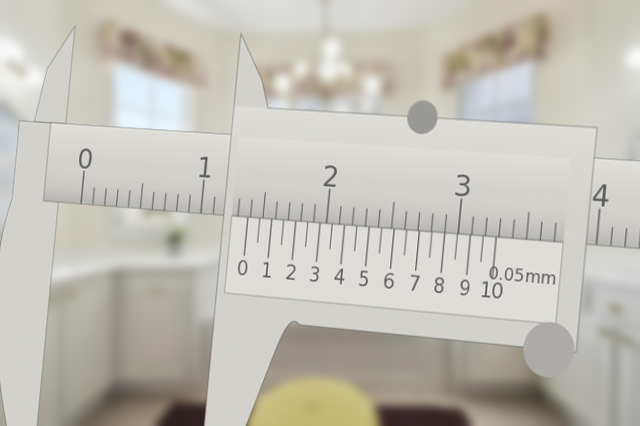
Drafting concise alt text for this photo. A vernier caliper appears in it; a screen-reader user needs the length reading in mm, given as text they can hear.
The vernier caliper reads 13.8 mm
